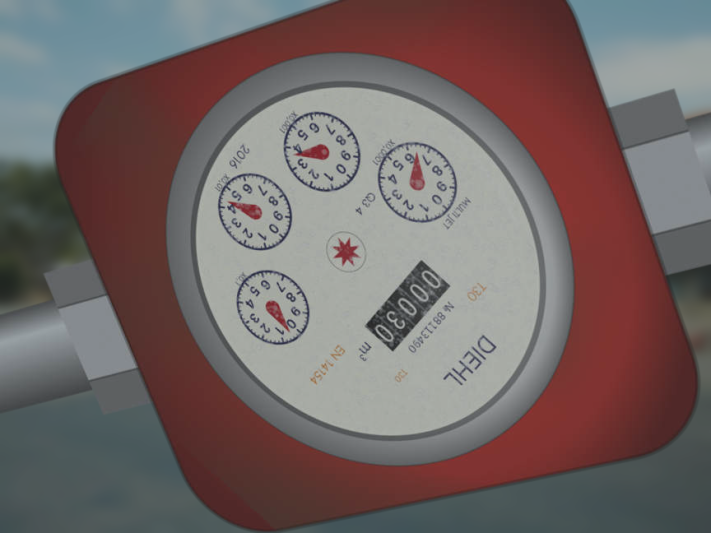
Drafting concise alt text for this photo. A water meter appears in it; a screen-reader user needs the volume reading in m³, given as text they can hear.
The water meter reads 30.0436 m³
